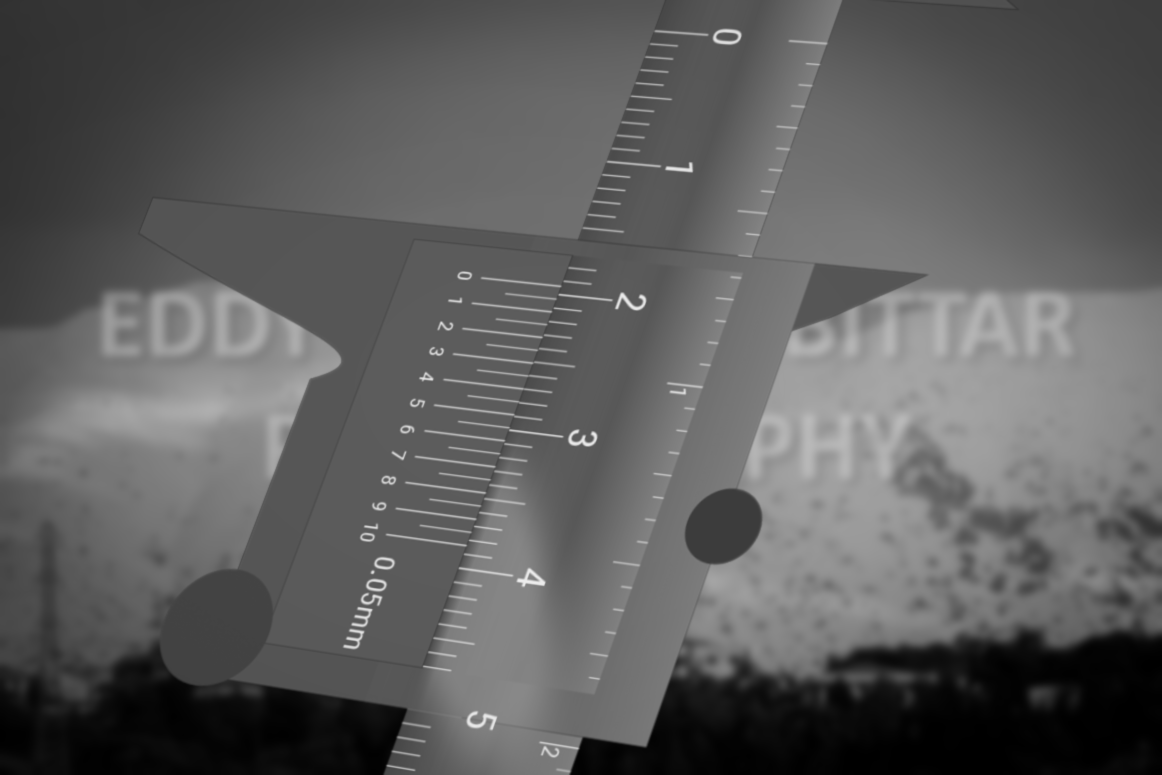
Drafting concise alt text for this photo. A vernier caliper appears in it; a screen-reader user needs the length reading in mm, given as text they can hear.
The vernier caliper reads 19.4 mm
